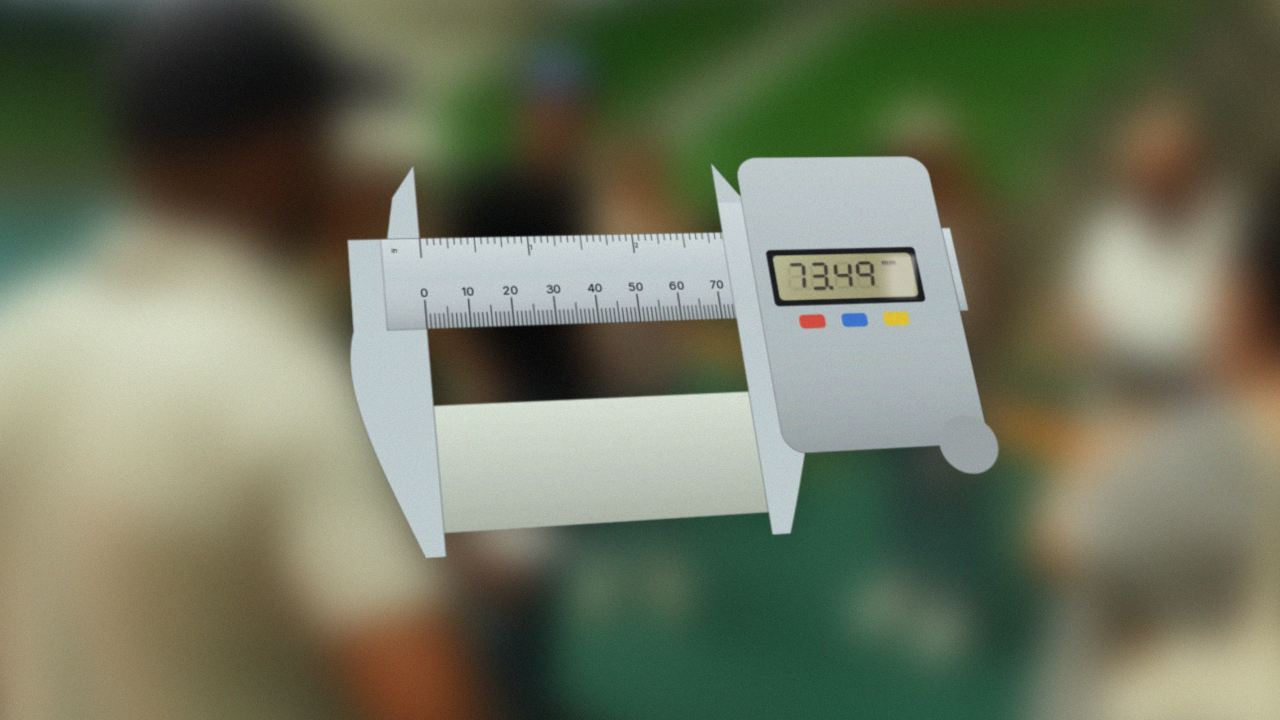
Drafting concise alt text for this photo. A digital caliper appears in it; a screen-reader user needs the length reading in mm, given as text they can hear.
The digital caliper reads 73.49 mm
